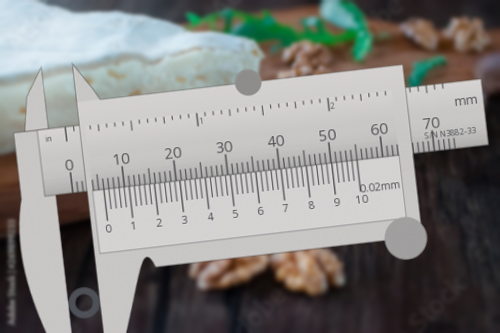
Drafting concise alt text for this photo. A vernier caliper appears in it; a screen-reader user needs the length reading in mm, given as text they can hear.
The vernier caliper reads 6.0 mm
